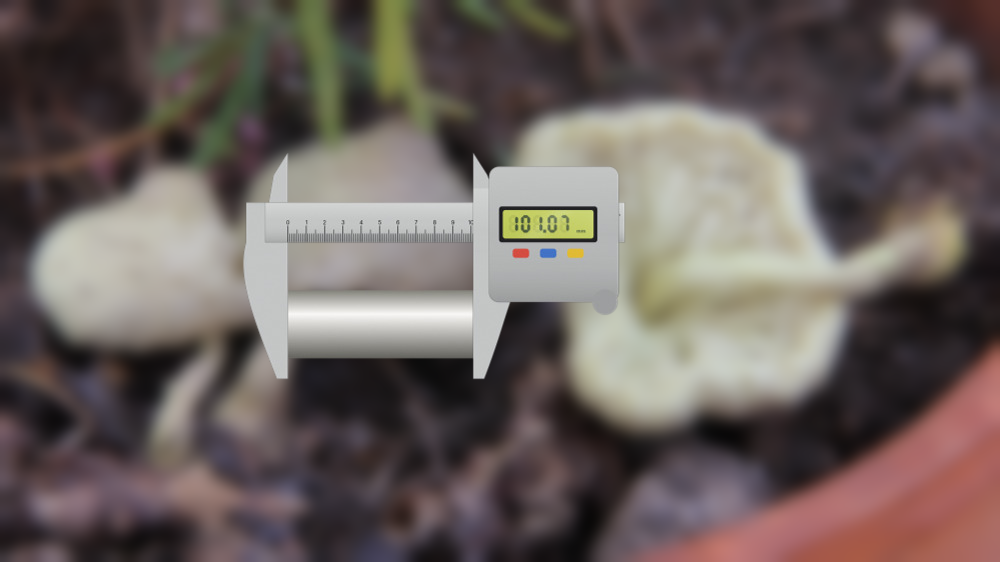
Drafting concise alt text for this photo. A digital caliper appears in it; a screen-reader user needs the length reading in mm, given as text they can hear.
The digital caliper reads 101.07 mm
